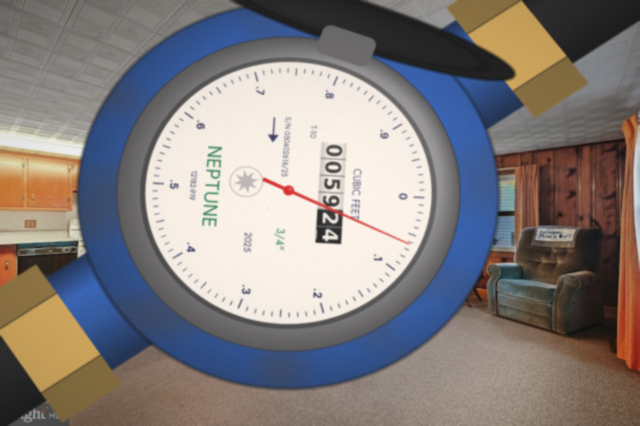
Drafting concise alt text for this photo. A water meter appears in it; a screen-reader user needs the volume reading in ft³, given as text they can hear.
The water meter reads 5924.06 ft³
